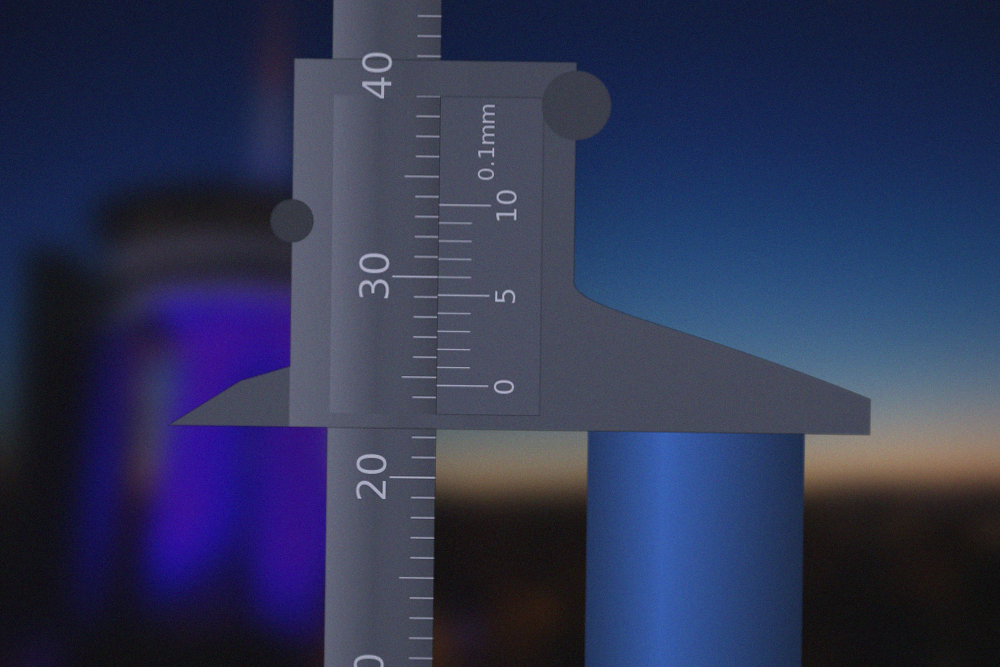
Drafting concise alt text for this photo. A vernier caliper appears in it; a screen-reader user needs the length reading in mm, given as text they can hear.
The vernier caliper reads 24.6 mm
